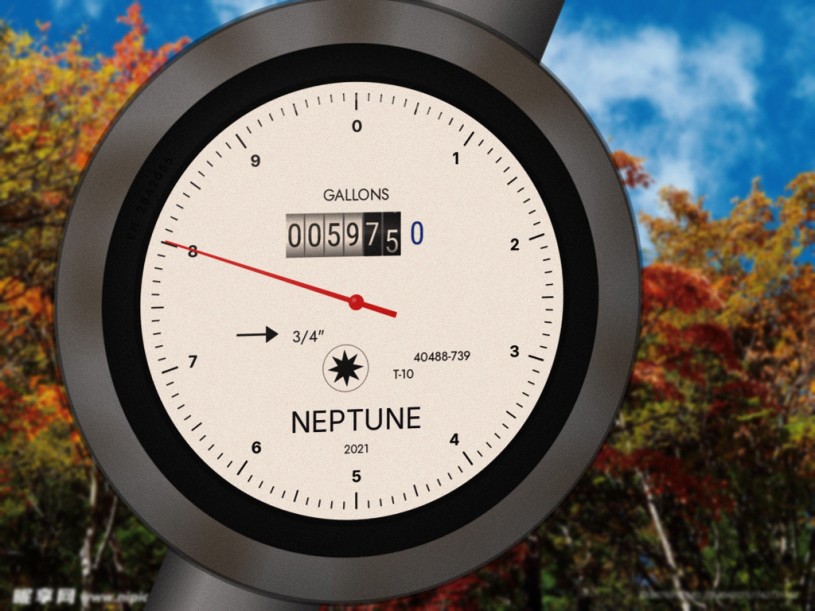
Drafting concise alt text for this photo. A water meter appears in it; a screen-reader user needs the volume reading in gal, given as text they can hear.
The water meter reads 59748.0 gal
